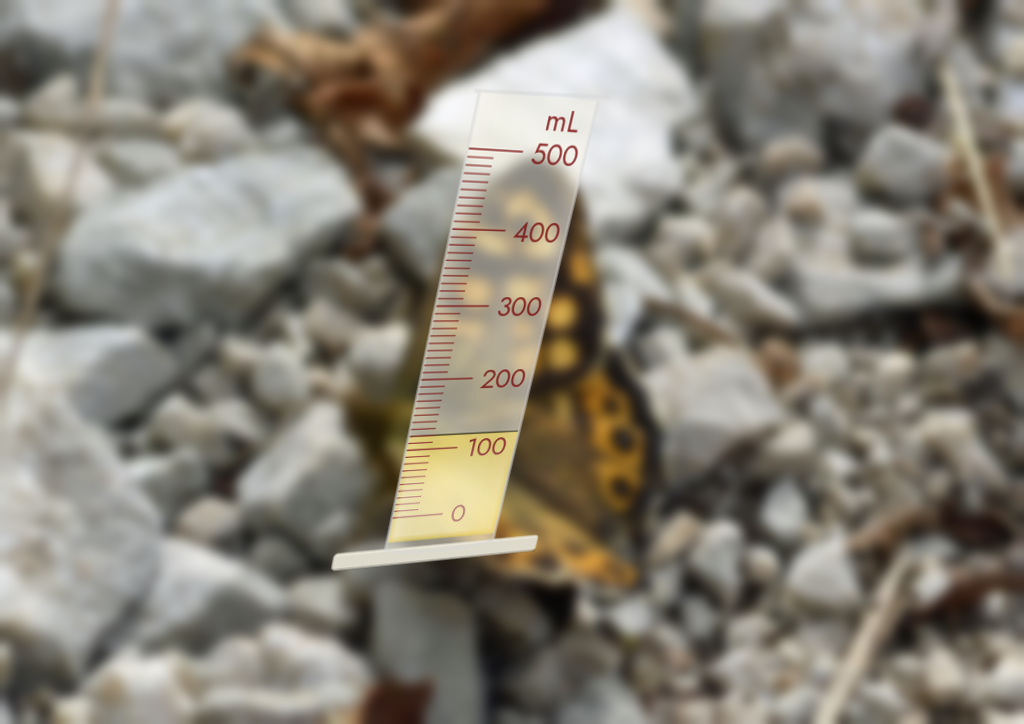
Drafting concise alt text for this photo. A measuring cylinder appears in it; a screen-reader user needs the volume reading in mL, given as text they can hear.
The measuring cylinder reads 120 mL
